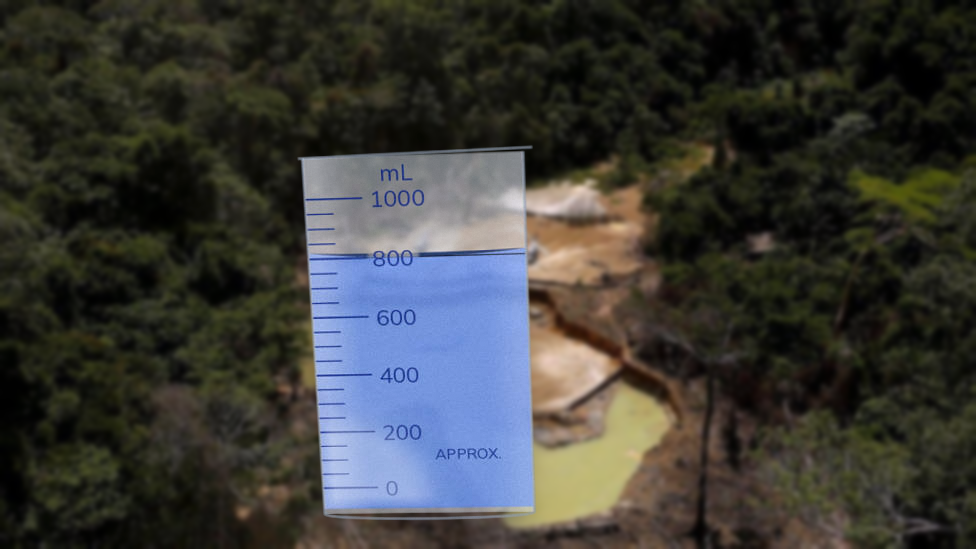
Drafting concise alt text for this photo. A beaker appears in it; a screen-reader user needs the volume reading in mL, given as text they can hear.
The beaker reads 800 mL
